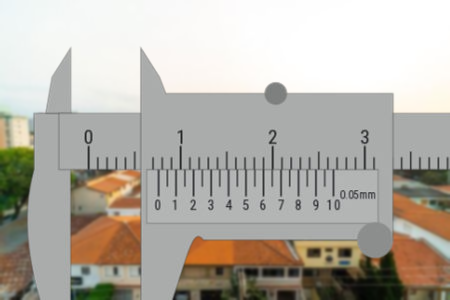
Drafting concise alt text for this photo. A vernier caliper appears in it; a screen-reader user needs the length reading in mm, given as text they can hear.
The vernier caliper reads 7.6 mm
